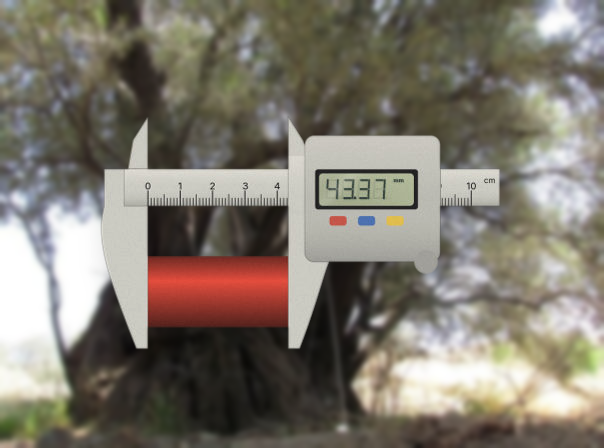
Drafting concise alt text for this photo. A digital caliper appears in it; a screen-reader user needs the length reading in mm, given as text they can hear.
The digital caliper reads 43.37 mm
